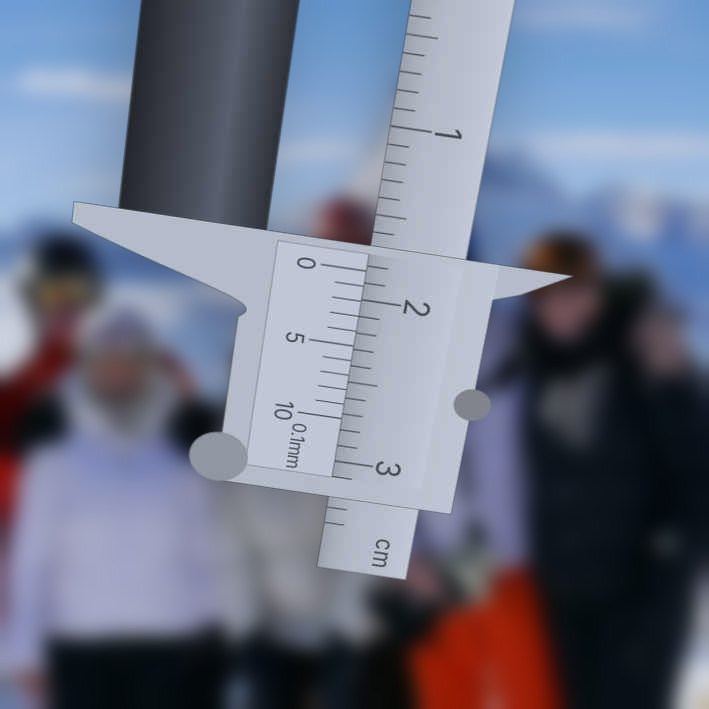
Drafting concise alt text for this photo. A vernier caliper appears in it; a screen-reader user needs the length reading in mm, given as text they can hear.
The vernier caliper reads 18.3 mm
